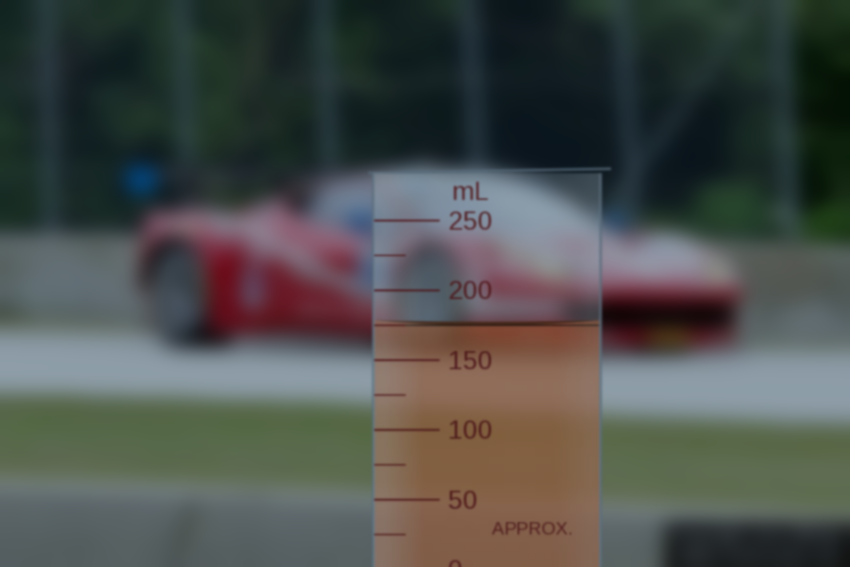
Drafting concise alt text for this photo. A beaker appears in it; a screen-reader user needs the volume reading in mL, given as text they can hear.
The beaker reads 175 mL
